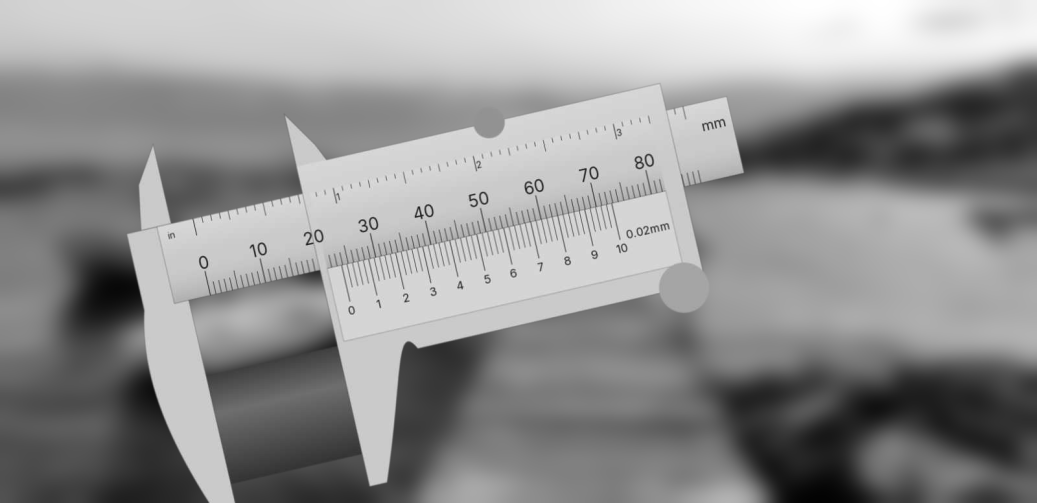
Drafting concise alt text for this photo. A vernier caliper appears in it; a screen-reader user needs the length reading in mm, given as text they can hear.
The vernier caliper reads 23.8 mm
